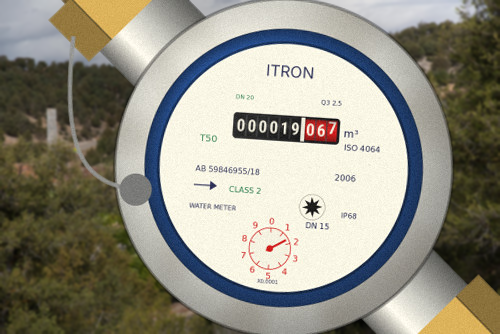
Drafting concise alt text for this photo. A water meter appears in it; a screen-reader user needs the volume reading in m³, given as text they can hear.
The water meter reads 19.0671 m³
